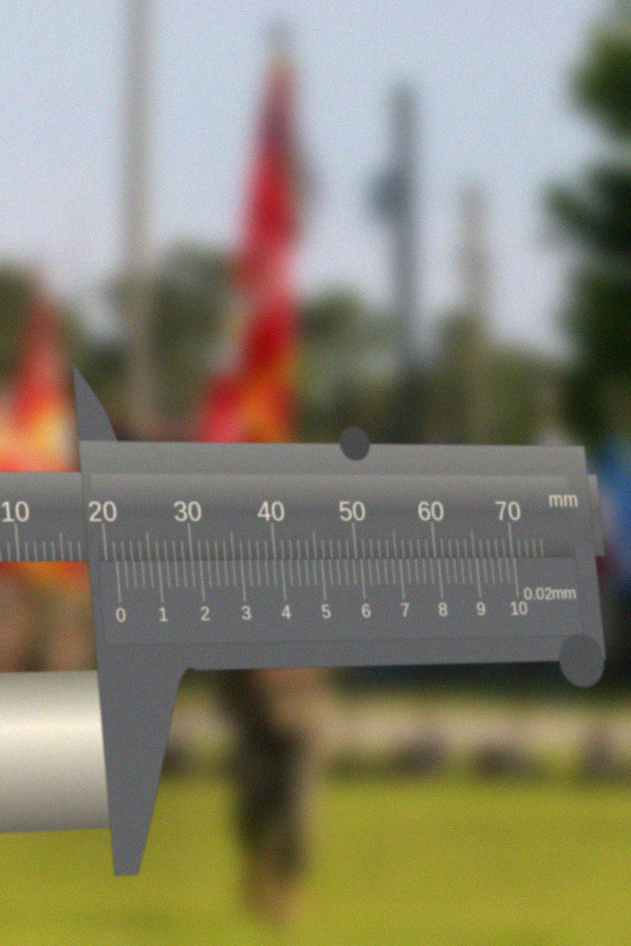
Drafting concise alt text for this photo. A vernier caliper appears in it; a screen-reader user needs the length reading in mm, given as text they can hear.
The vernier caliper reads 21.2 mm
